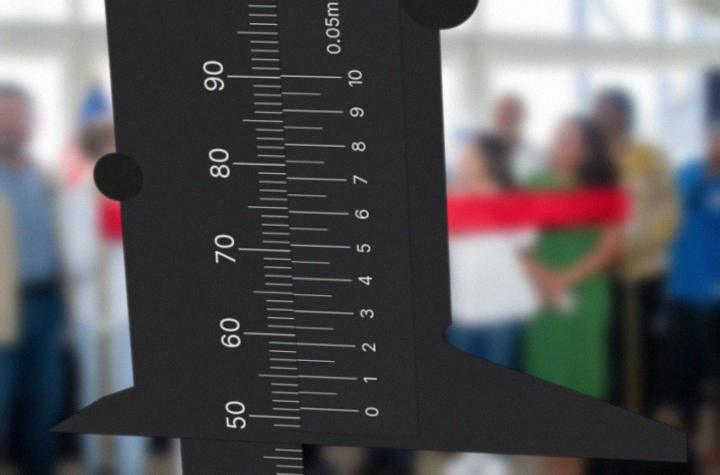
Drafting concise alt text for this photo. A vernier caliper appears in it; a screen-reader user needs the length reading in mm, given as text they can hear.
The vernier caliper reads 51.2 mm
